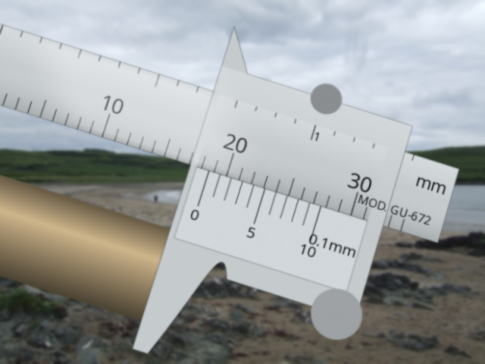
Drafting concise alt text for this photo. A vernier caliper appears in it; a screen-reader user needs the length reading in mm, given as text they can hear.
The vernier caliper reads 18.6 mm
